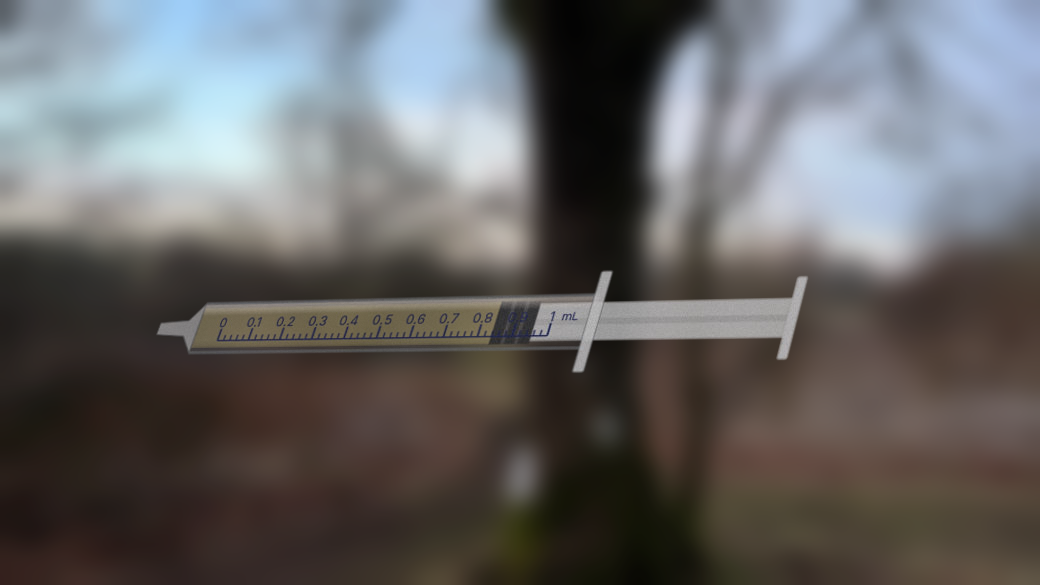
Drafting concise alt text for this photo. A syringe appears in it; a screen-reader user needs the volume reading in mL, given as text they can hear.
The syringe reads 0.84 mL
